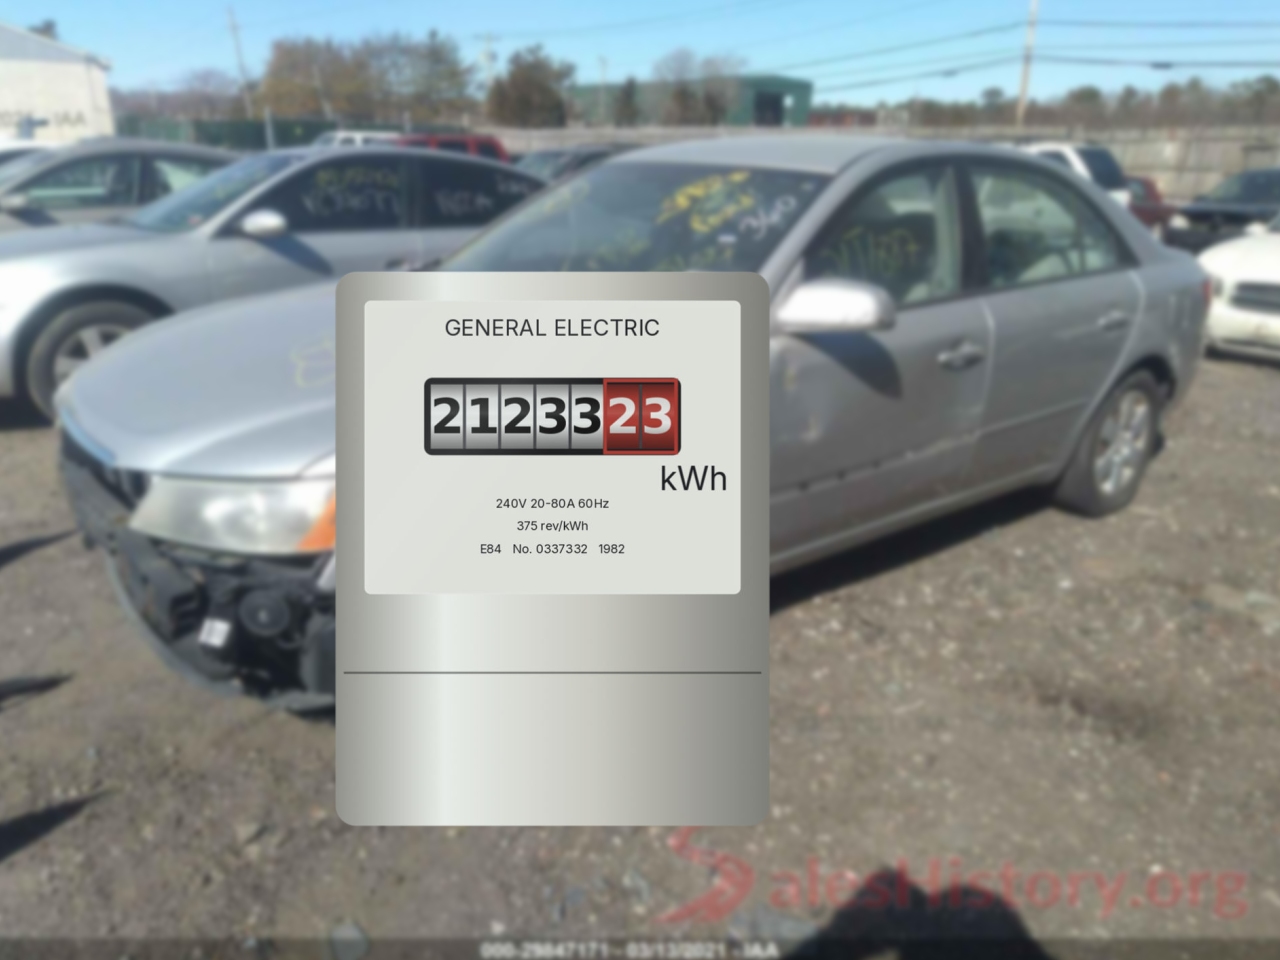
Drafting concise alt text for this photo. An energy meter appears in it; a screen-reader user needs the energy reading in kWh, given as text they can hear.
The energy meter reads 21233.23 kWh
